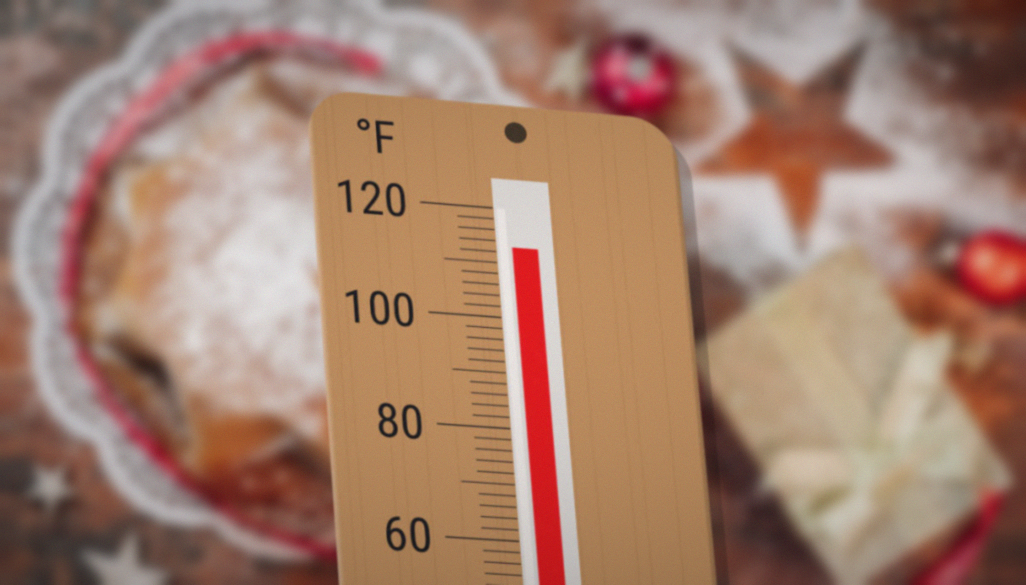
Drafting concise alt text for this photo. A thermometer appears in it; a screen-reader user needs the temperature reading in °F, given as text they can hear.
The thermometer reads 113 °F
